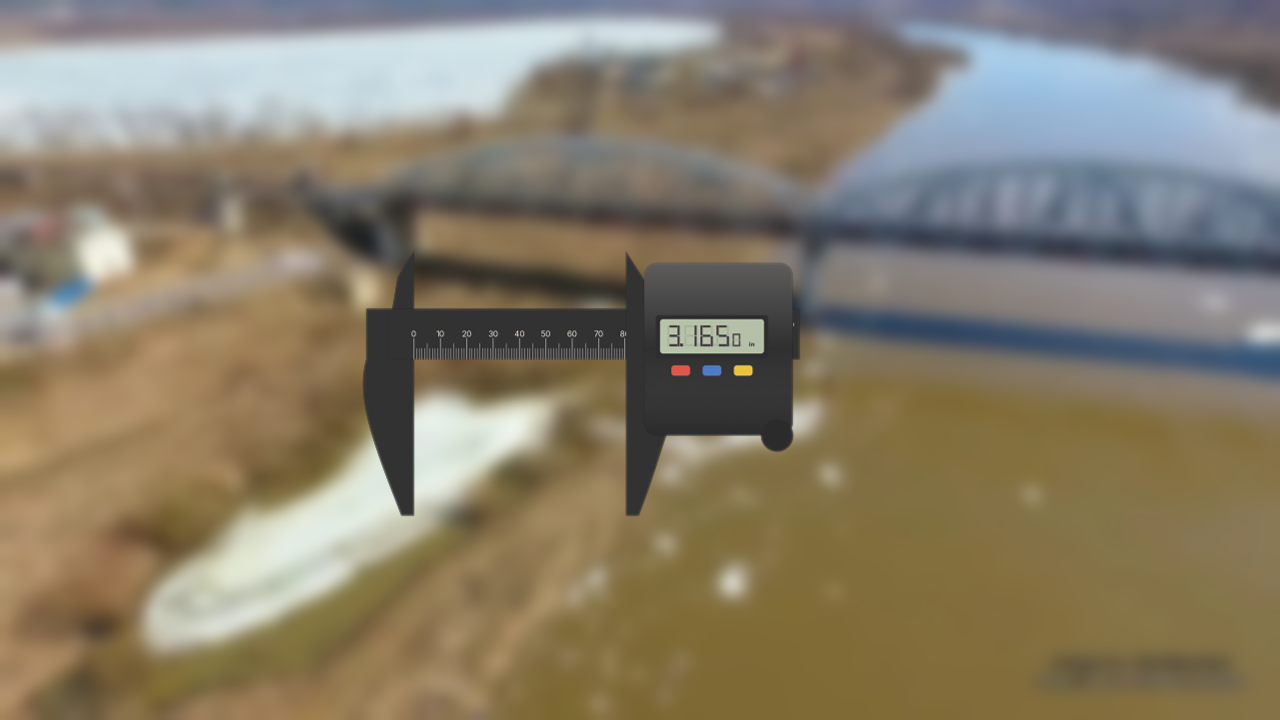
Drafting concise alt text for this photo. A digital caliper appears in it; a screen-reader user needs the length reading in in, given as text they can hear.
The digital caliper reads 3.1650 in
